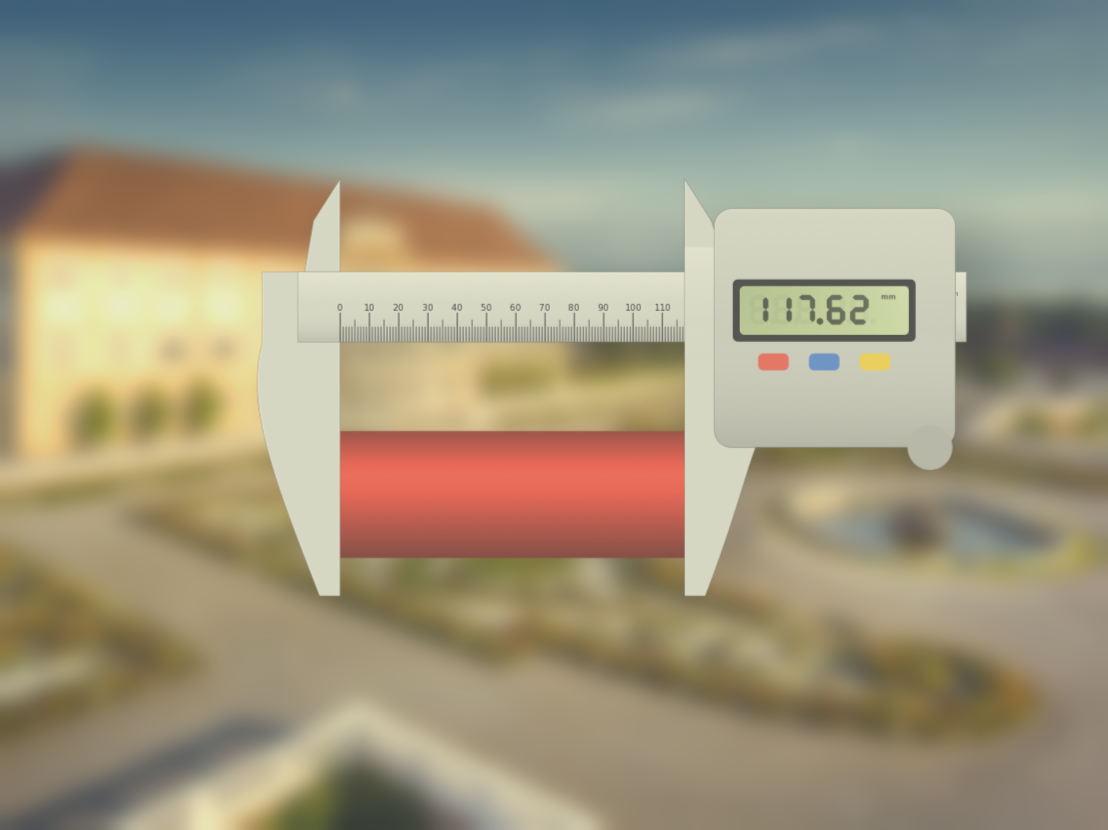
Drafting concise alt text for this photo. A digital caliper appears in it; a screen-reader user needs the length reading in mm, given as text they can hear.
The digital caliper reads 117.62 mm
